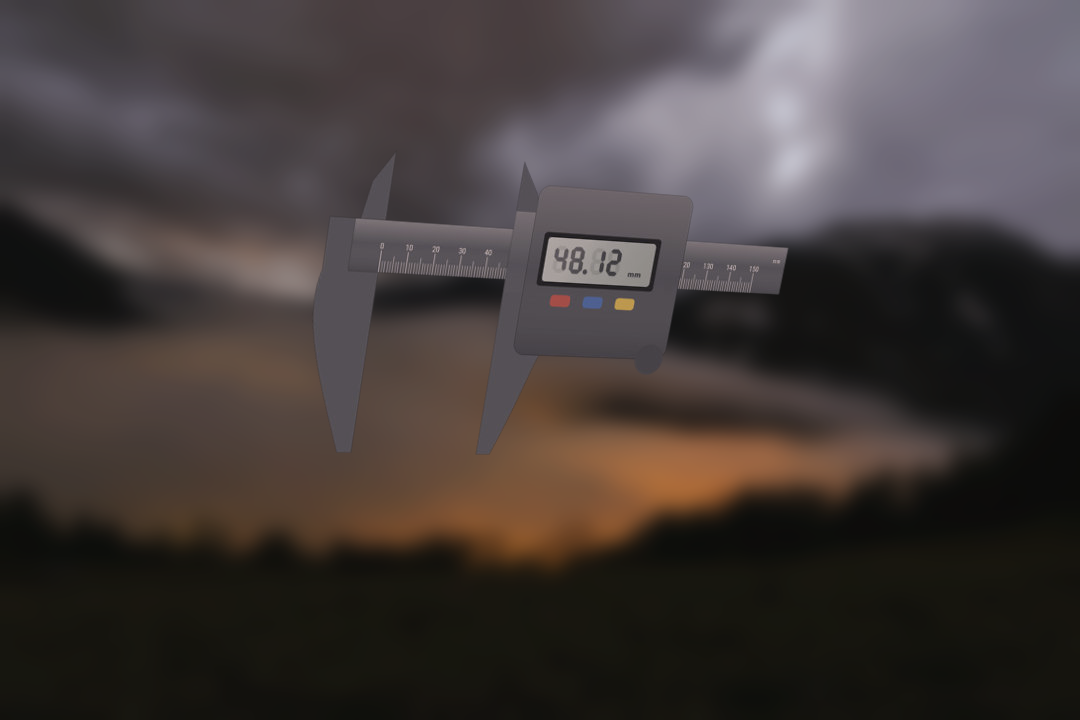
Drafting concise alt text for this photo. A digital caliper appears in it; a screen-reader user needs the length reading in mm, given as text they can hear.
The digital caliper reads 48.12 mm
